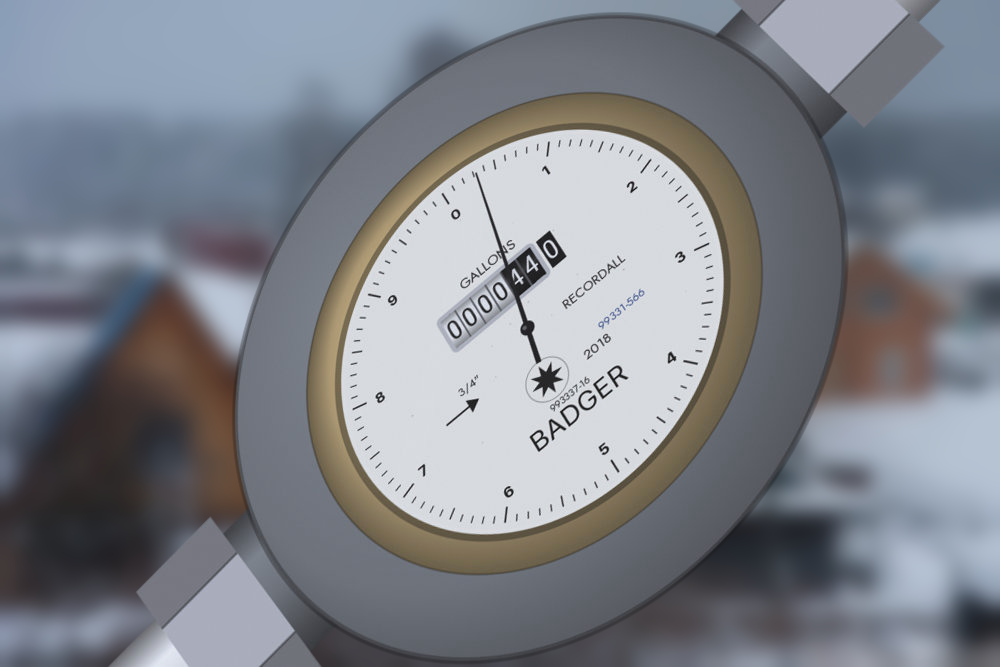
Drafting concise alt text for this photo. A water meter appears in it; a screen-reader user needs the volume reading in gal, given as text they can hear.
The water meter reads 440.3 gal
